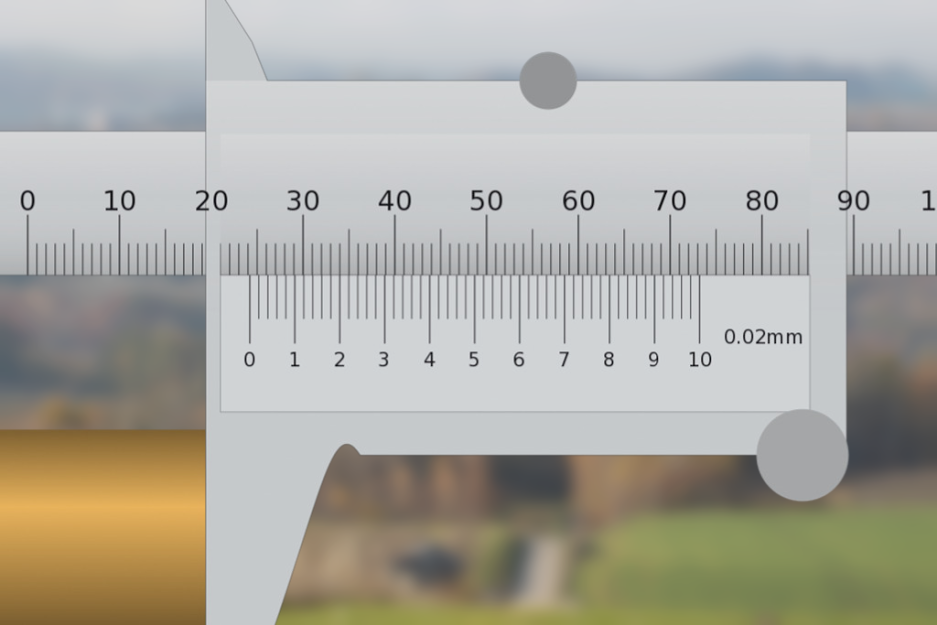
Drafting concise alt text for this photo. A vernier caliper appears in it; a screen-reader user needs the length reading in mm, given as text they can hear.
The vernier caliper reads 24.2 mm
